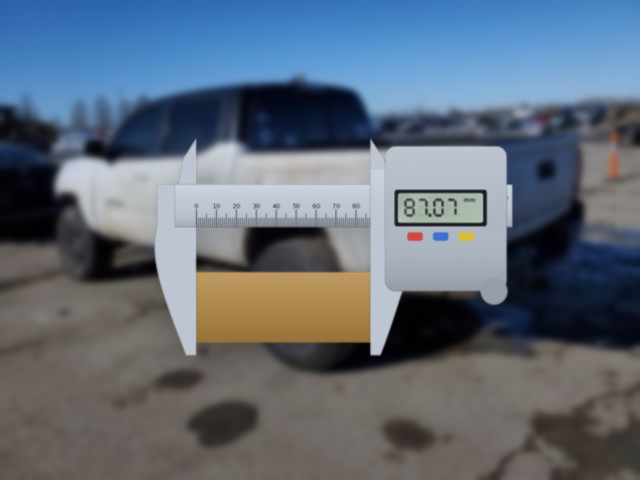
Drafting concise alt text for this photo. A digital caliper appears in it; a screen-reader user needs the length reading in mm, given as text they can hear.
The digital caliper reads 87.07 mm
